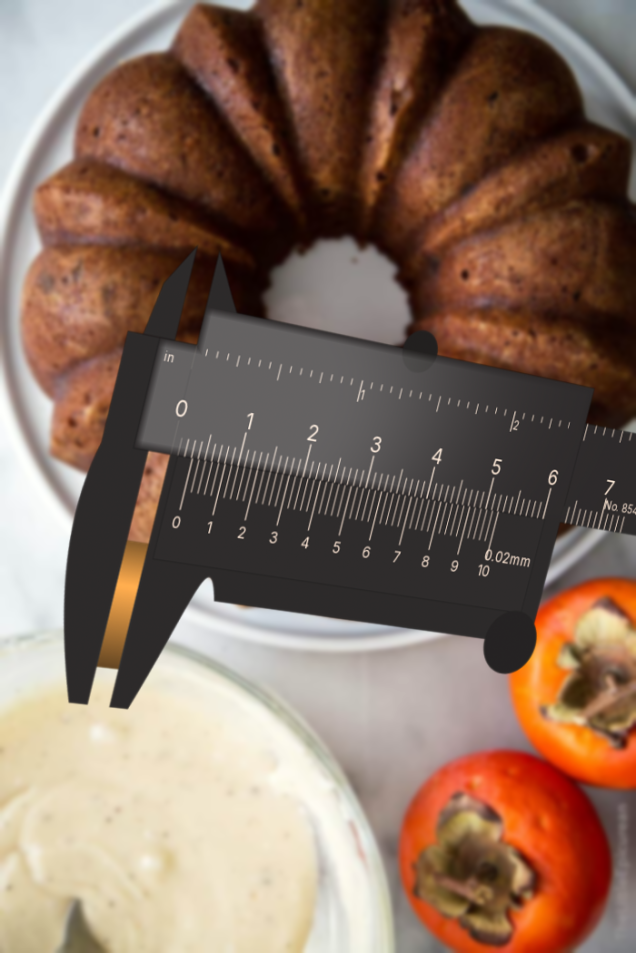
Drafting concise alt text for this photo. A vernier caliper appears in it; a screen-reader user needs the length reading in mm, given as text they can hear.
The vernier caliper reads 3.2 mm
